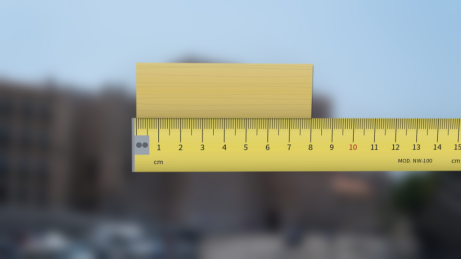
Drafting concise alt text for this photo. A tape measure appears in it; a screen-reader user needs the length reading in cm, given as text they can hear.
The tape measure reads 8 cm
